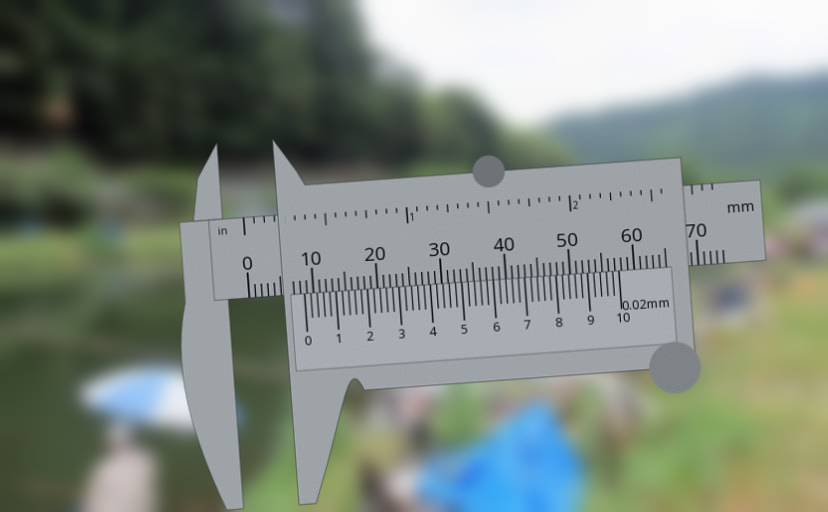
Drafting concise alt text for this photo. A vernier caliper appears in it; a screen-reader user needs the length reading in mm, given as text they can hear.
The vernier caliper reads 8.6 mm
